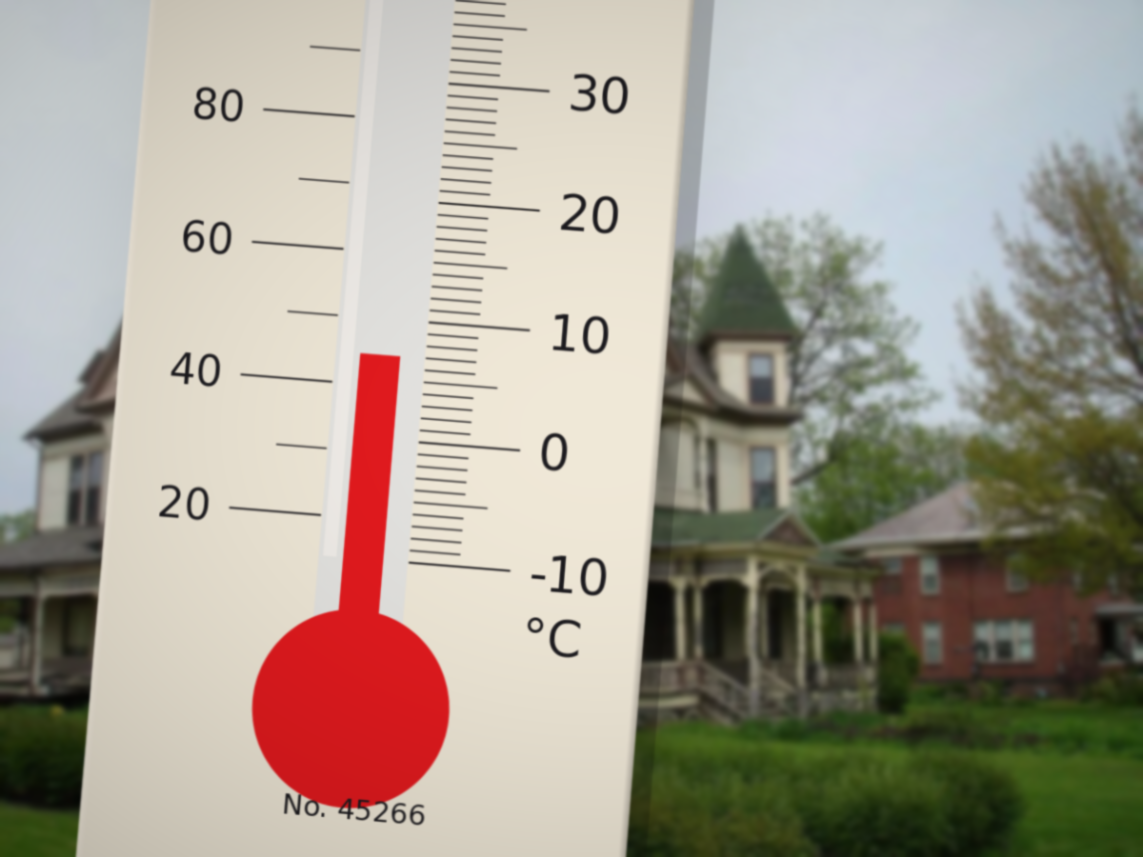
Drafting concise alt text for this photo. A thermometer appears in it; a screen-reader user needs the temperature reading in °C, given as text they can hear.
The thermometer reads 7 °C
